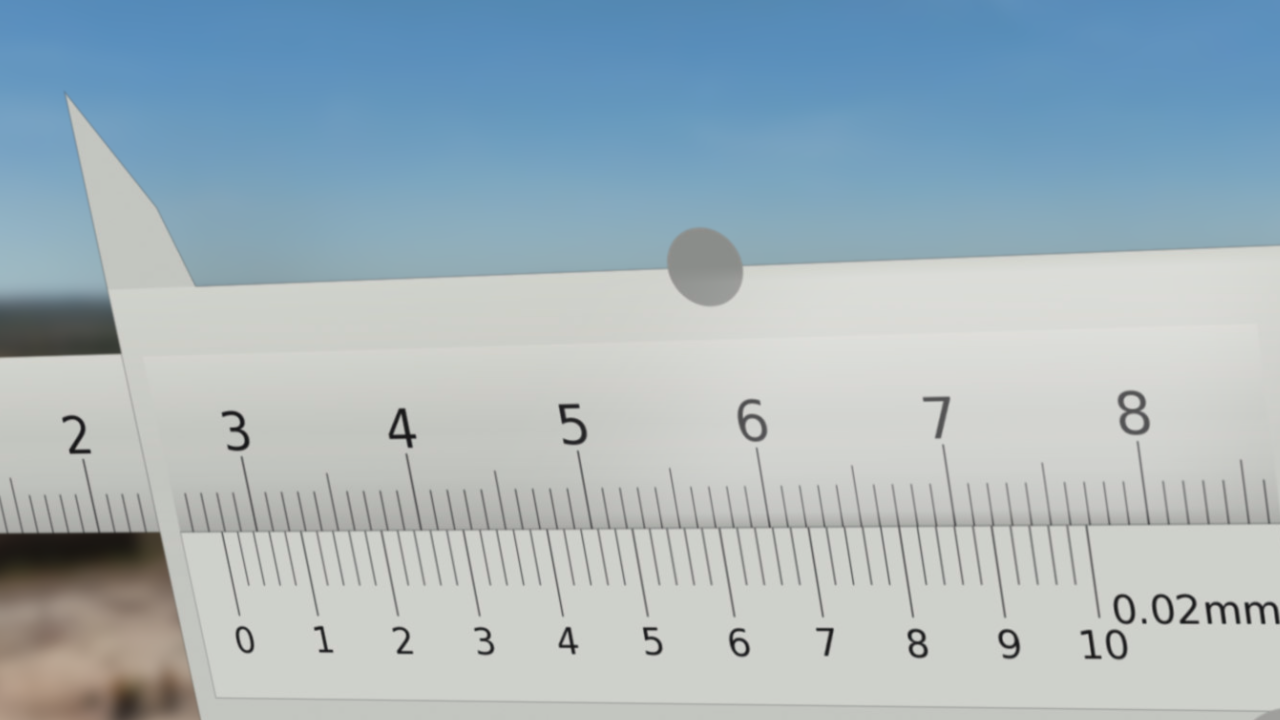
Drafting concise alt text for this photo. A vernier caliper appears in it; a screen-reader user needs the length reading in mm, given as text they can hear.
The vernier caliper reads 27.8 mm
